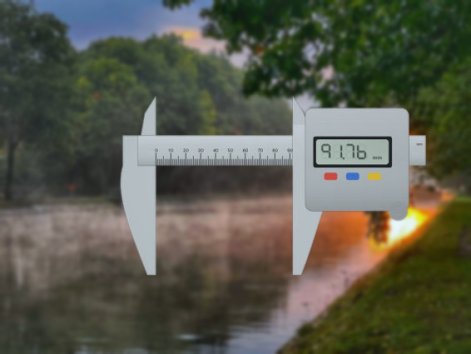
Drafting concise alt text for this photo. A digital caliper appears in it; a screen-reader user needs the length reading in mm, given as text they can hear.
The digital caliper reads 91.76 mm
